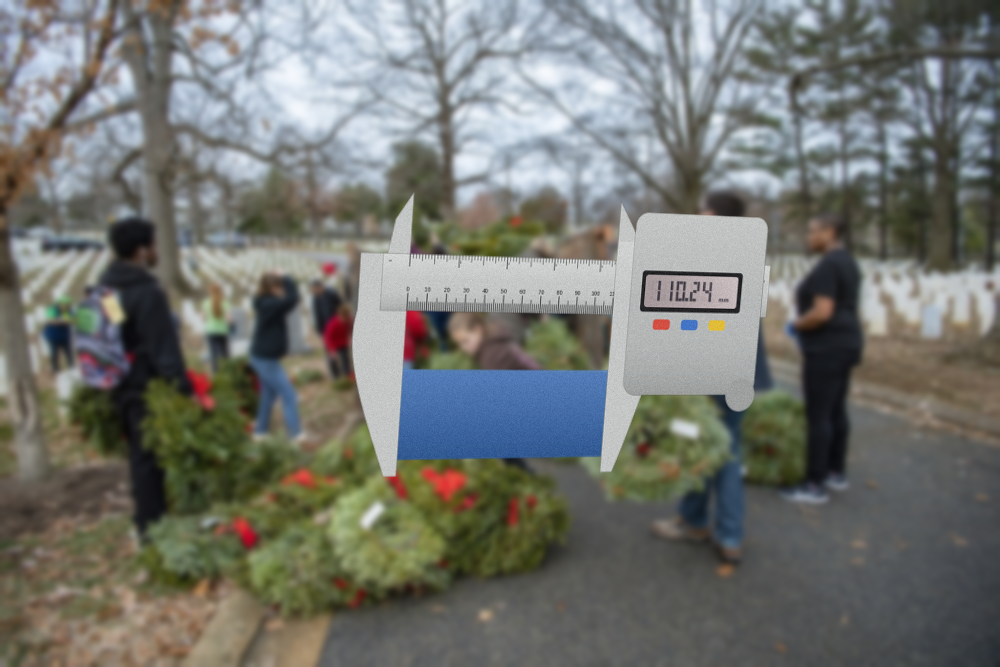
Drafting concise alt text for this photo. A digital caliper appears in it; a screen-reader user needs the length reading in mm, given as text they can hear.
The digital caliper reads 110.24 mm
